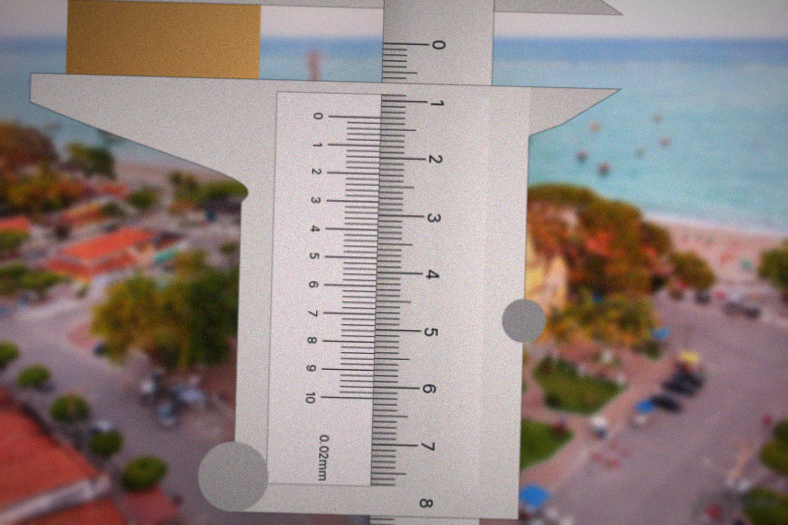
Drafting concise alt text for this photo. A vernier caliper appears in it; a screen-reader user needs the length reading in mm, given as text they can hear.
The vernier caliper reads 13.0 mm
